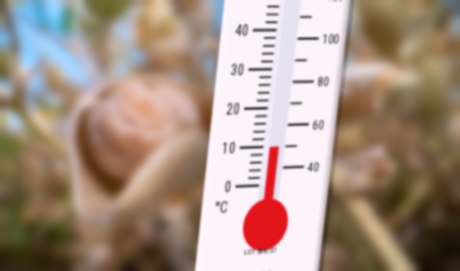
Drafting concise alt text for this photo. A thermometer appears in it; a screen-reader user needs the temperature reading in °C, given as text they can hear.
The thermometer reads 10 °C
